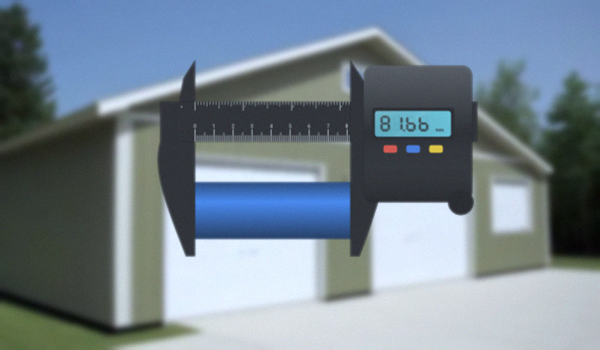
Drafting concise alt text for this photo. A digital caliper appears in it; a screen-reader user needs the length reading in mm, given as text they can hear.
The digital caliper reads 81.66 mm
